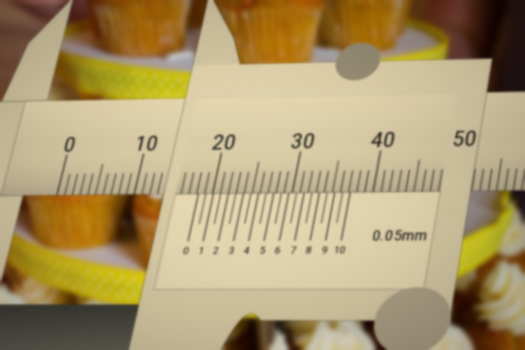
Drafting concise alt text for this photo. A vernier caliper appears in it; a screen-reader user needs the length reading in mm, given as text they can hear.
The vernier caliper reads 18.2 mm
